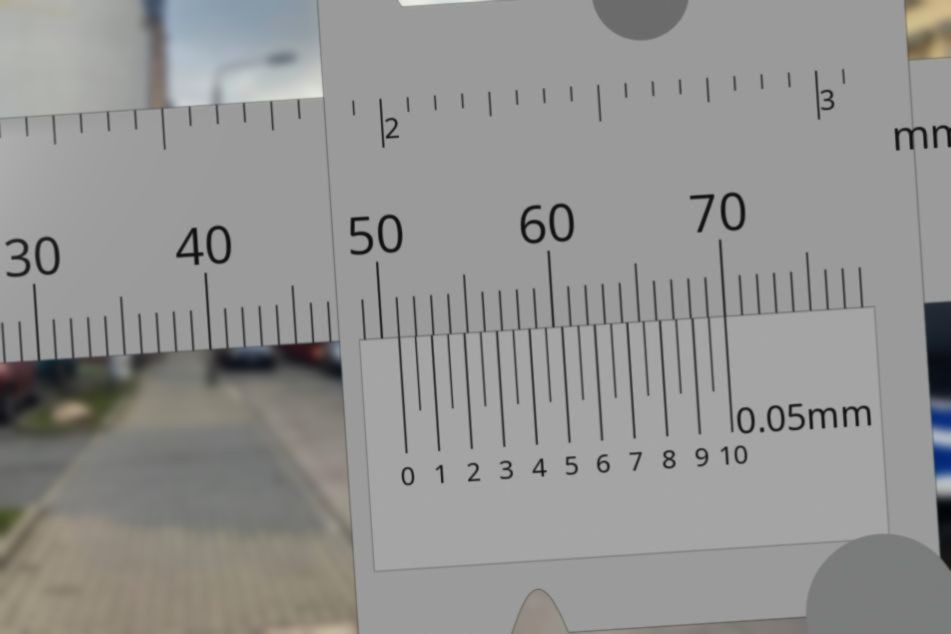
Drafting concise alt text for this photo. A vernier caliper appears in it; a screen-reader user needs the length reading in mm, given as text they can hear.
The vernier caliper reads 51.0 mm
